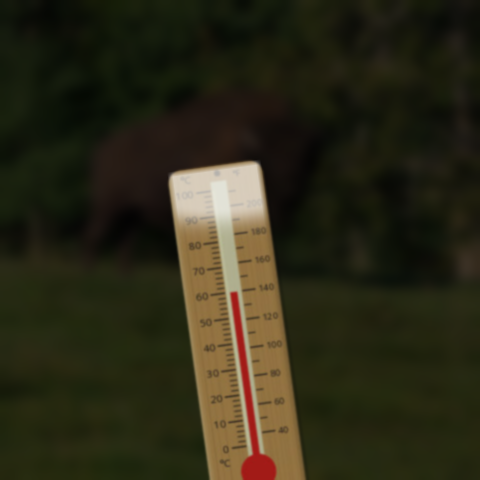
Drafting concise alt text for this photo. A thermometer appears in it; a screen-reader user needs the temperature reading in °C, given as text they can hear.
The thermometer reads 60 °C
